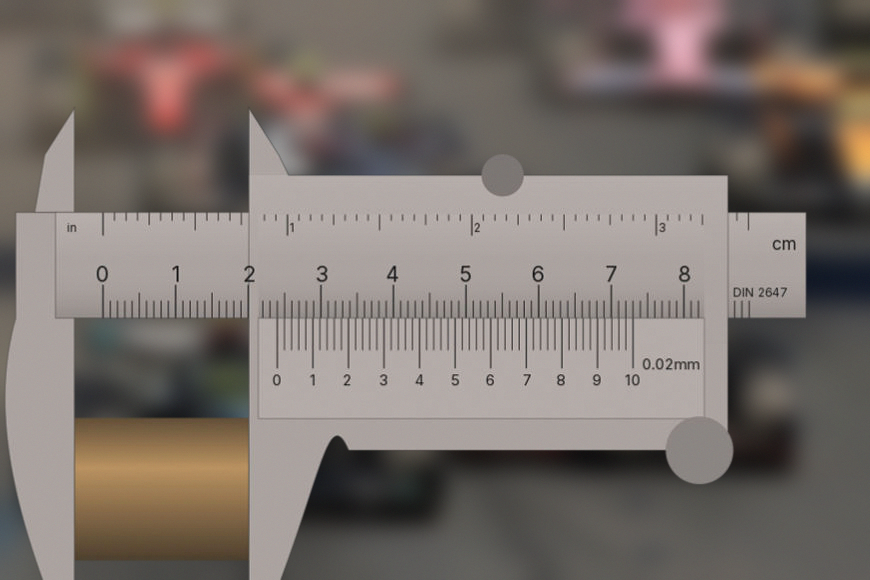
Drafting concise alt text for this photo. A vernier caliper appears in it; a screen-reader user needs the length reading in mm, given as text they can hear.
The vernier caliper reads 24.0 mm
